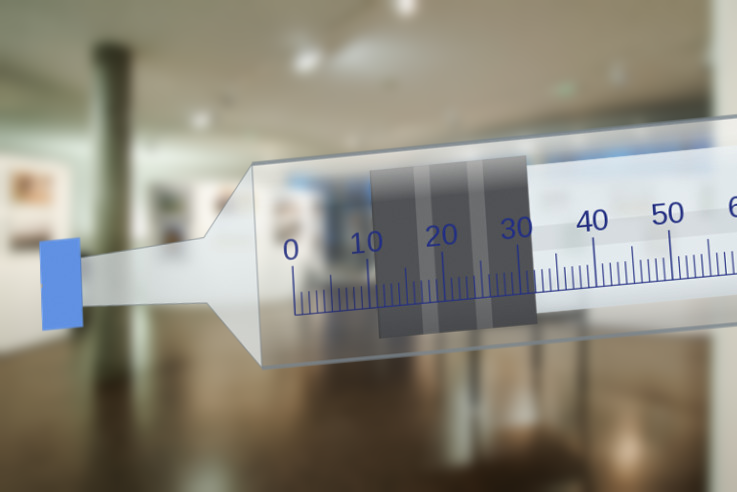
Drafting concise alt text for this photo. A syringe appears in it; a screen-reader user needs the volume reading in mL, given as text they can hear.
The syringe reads 11 mL
